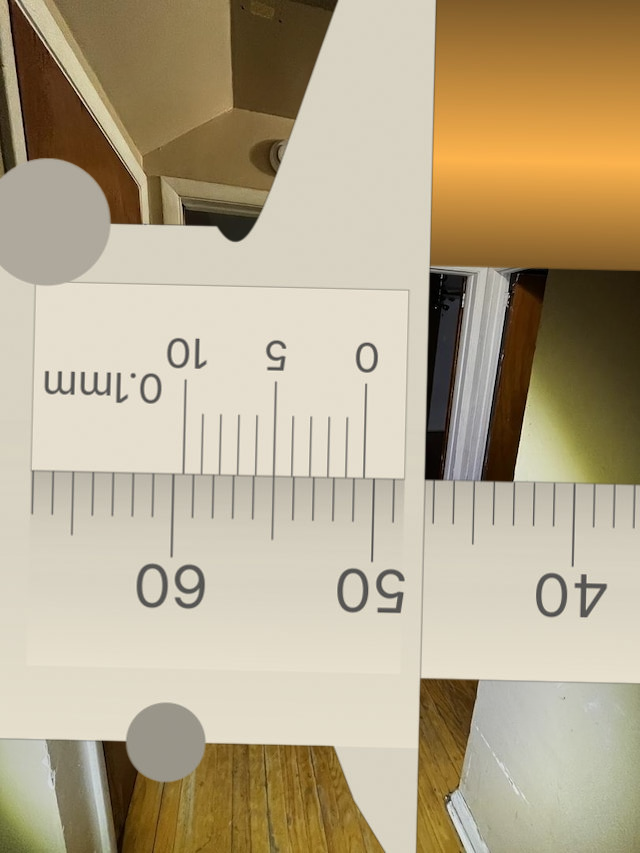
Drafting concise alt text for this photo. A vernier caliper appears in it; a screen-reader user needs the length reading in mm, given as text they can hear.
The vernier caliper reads 50.5 mm
